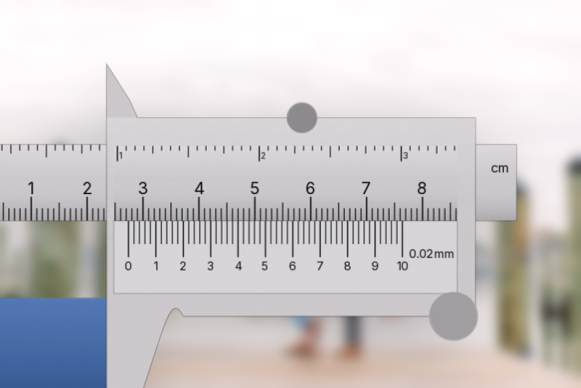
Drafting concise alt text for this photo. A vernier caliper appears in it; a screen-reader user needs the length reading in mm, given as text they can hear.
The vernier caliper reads 27.4 mm
